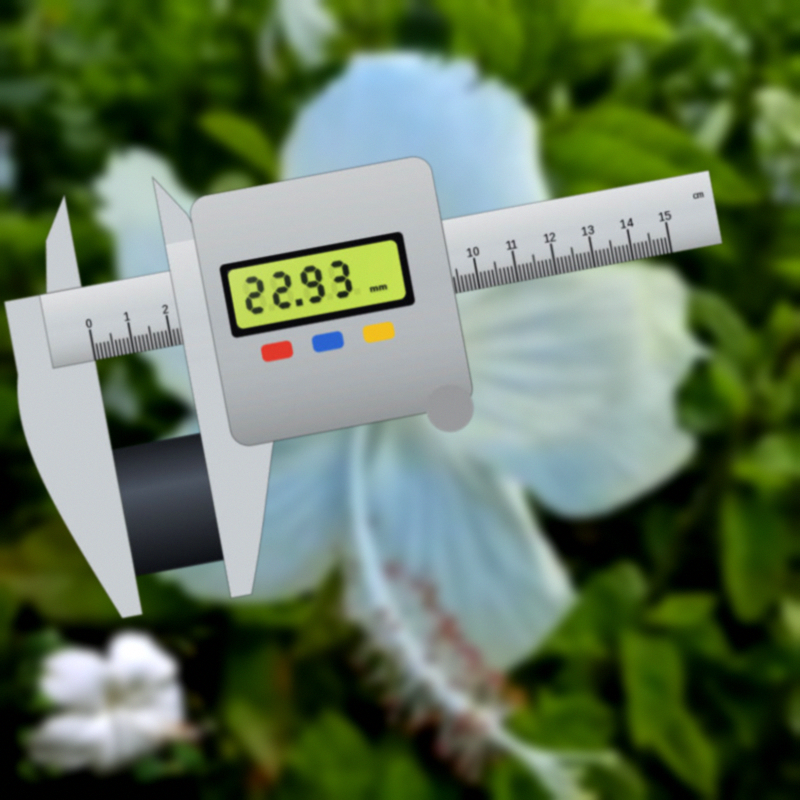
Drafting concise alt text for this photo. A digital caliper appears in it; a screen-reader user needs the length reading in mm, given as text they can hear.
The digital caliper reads 22.93 mm
